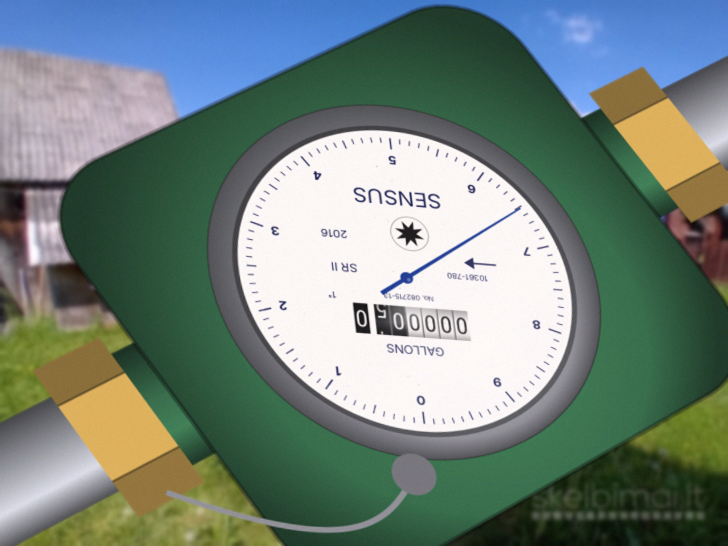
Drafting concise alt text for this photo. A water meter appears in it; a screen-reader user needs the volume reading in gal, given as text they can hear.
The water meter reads 46.5 gal
